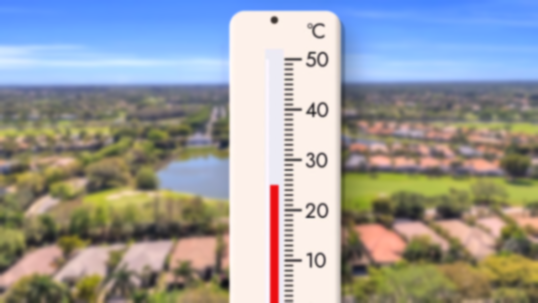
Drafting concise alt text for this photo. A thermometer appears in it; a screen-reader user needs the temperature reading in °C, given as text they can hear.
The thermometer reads 25 °C
